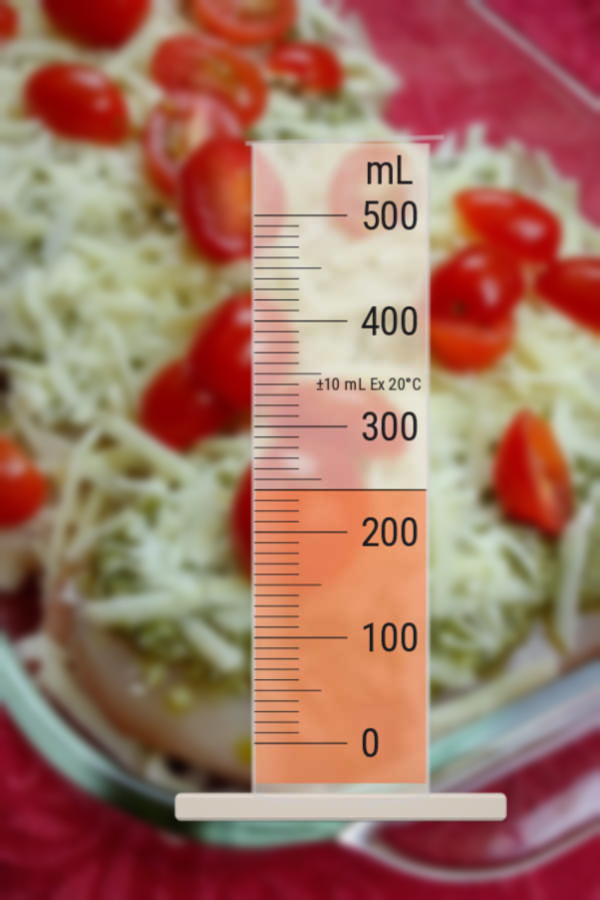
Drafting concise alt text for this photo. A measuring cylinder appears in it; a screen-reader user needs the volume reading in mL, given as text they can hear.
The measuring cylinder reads 240 mL
